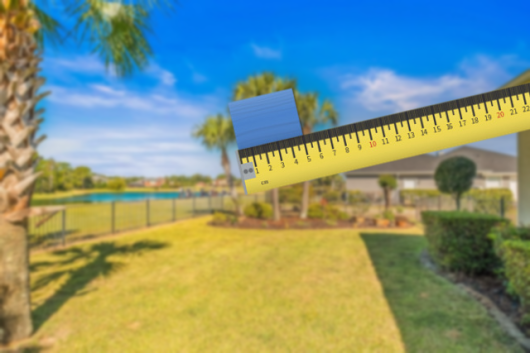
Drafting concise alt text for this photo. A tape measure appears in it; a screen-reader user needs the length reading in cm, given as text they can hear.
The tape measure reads 5 cm
